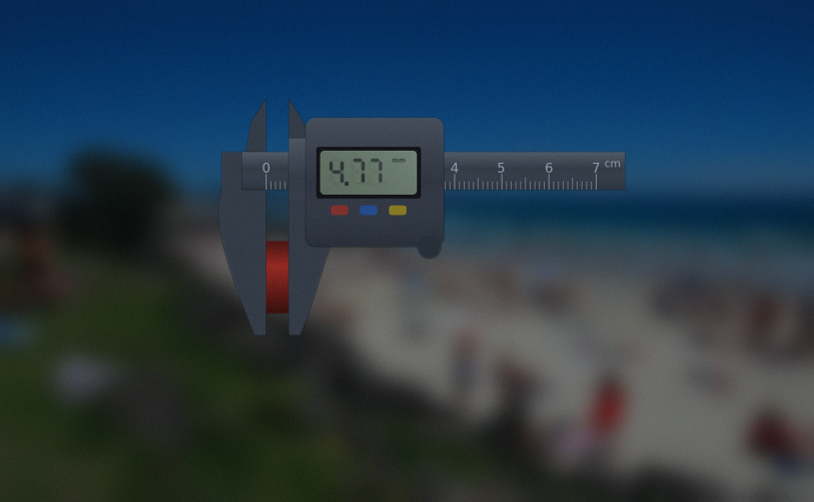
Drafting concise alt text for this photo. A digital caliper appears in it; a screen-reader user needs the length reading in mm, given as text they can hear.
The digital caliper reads 4.77 mm
